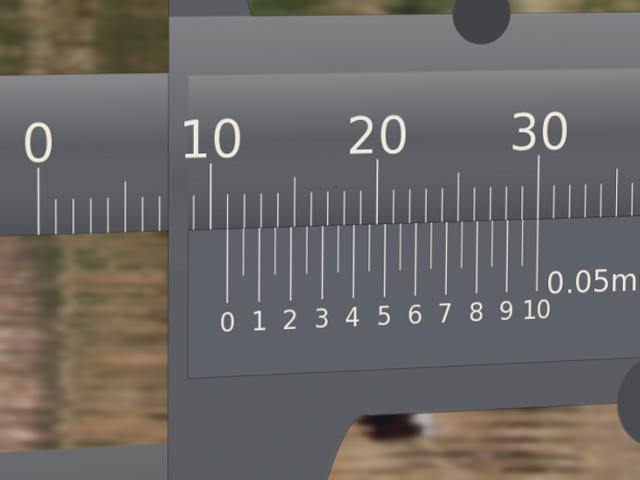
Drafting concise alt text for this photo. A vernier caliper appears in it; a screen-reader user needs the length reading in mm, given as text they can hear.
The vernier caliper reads 11.0 mm
